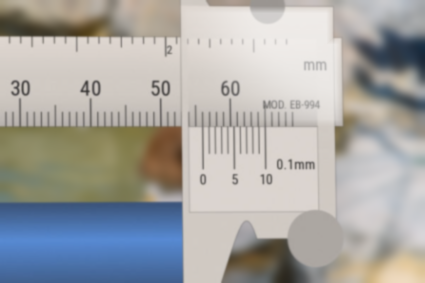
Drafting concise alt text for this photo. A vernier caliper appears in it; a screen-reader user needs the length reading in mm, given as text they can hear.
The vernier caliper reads 56.0 mm
